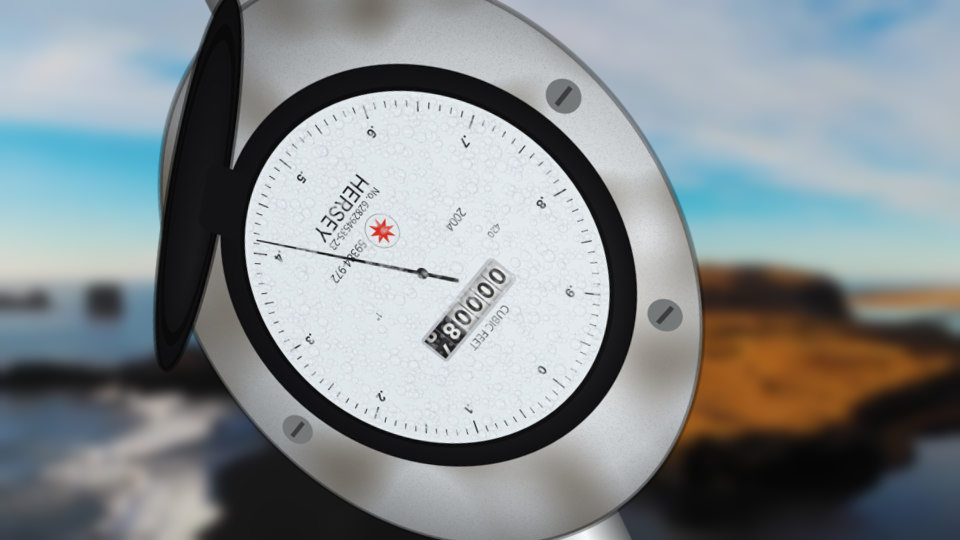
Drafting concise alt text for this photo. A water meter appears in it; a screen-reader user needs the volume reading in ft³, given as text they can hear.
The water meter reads 87.41 ft³
